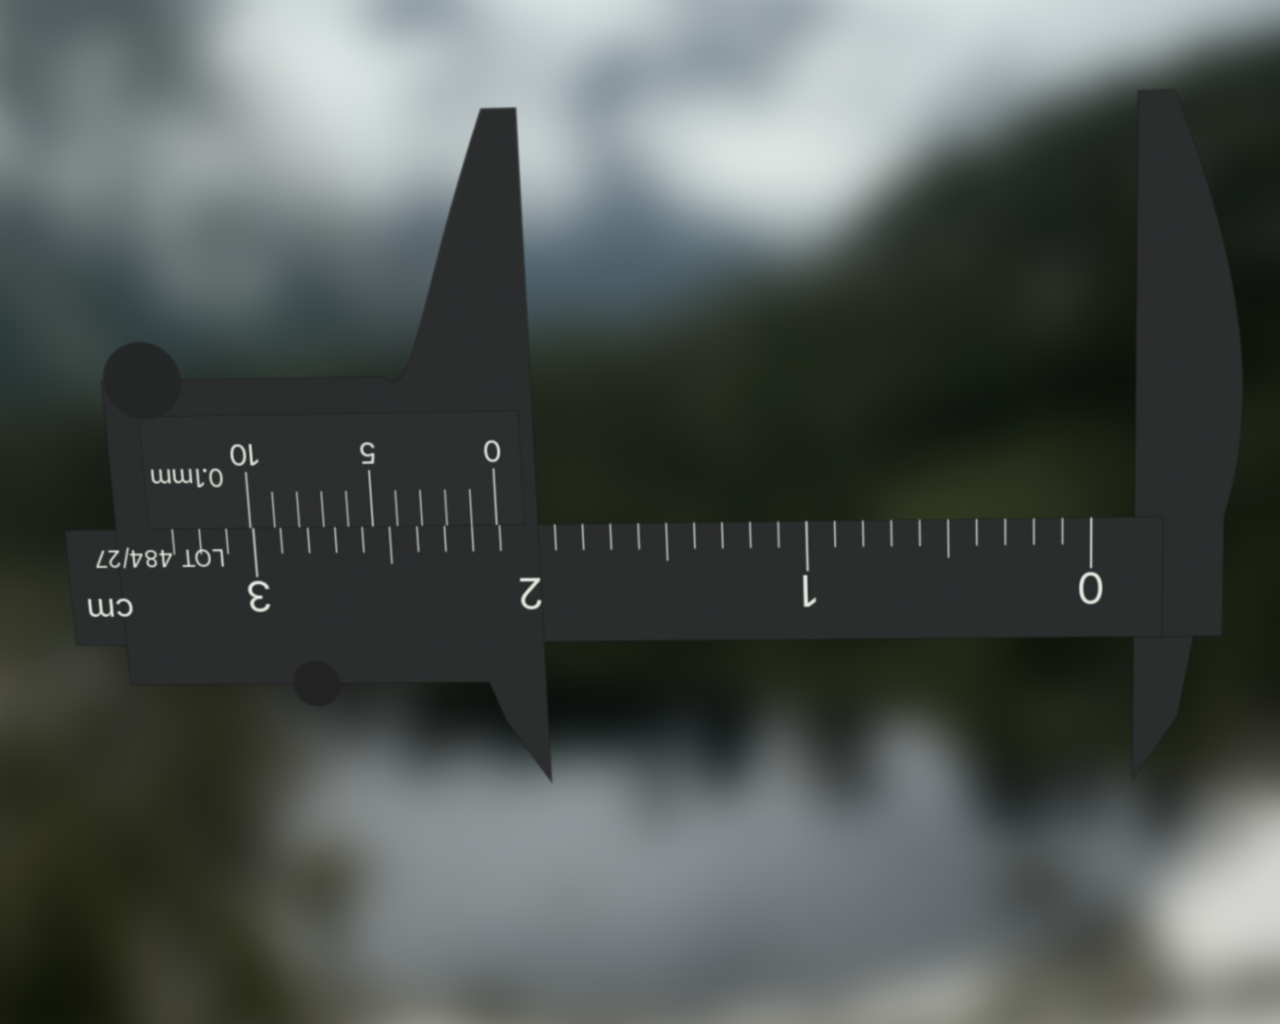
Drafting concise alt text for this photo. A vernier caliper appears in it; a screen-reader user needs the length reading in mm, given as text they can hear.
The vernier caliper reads 21.1 mm
